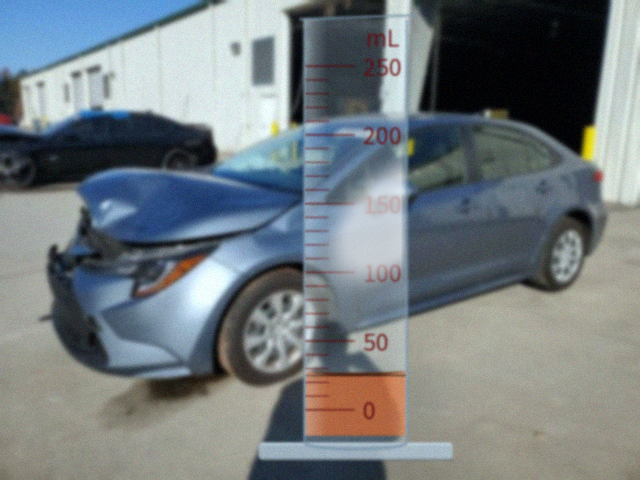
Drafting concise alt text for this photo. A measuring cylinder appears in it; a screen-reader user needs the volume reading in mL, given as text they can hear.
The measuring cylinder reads 25 mL
